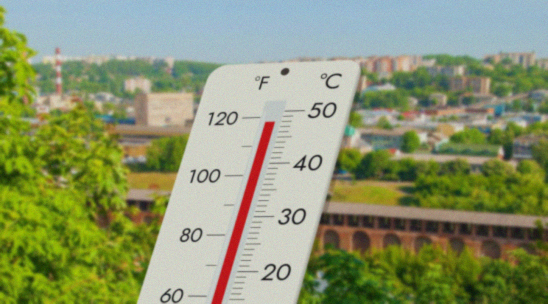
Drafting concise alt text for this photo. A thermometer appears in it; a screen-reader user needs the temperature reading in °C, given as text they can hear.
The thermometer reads 48 °C
